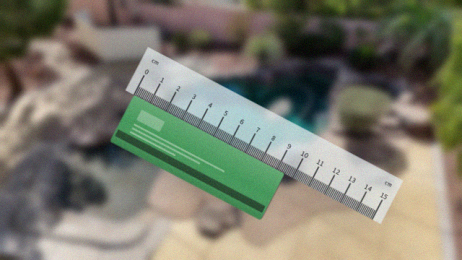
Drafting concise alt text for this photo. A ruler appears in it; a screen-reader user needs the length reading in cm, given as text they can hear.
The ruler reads 9.5 cm
